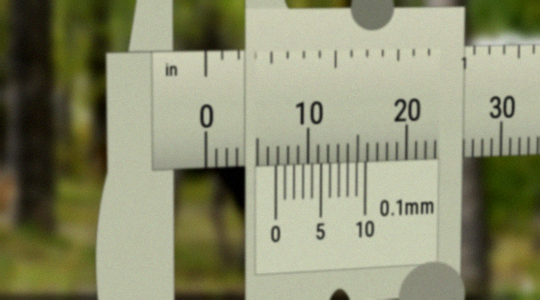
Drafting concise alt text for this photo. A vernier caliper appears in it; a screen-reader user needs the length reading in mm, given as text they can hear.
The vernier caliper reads 6.8 mm
